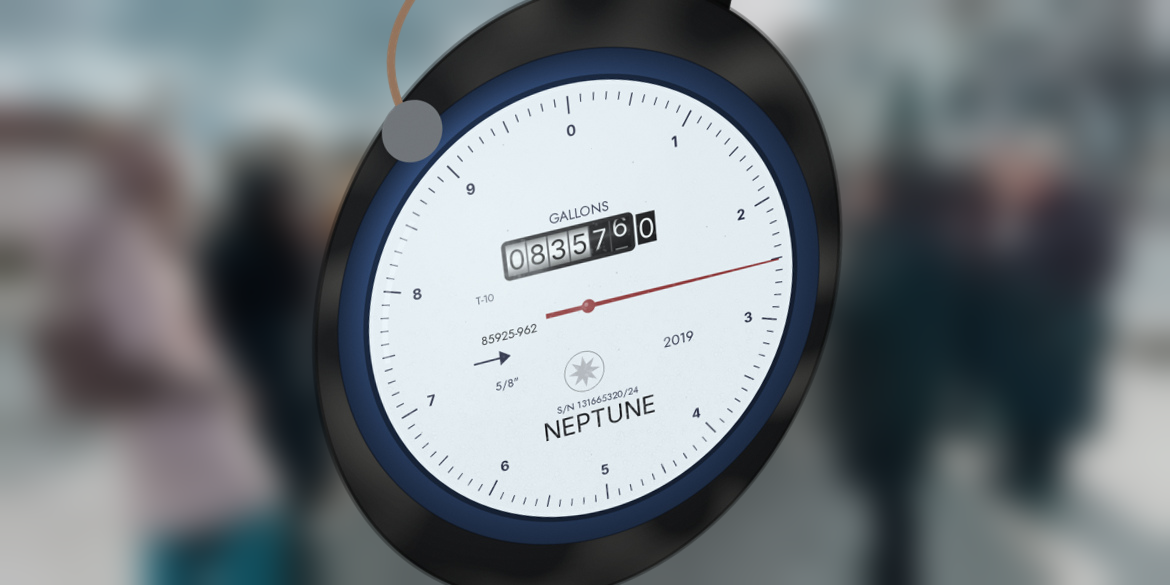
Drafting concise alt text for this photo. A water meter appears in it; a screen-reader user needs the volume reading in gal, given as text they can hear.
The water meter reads 835762.5 gal
